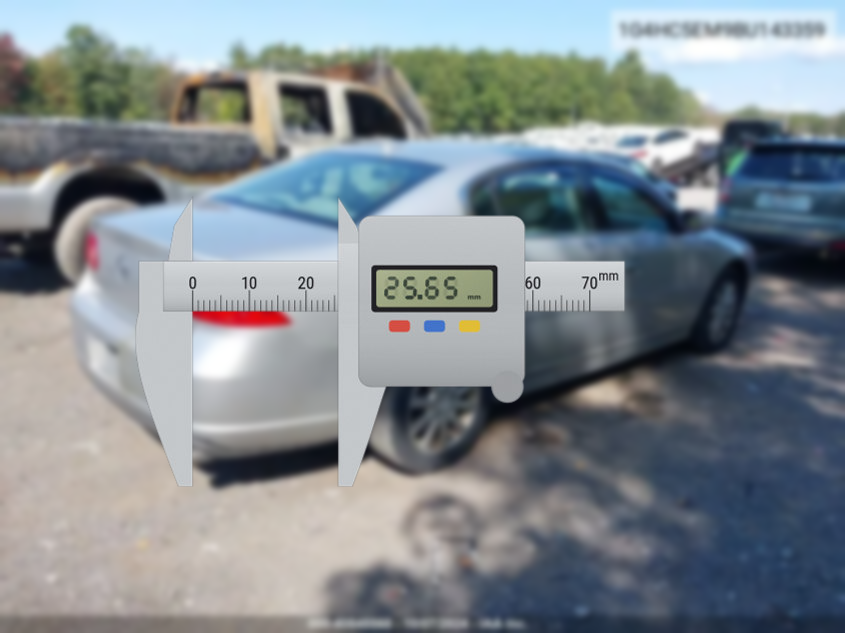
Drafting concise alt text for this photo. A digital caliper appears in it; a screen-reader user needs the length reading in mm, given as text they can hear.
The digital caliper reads 25.65 mm
